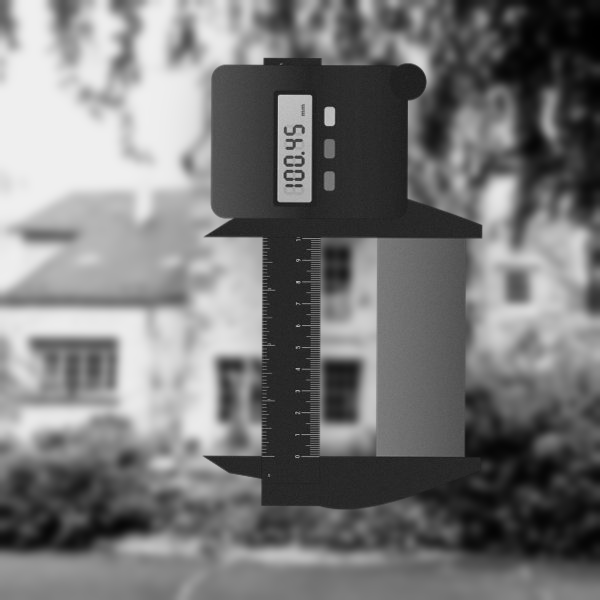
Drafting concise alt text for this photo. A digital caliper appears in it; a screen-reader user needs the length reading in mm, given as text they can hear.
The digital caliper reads 100.45 mm
